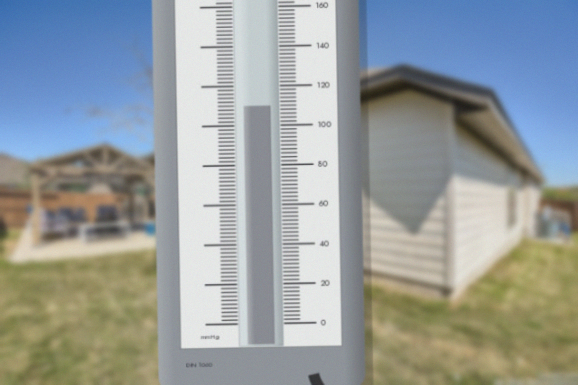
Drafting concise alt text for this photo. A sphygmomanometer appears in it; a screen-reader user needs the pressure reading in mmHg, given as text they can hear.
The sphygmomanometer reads 110 mmHg
